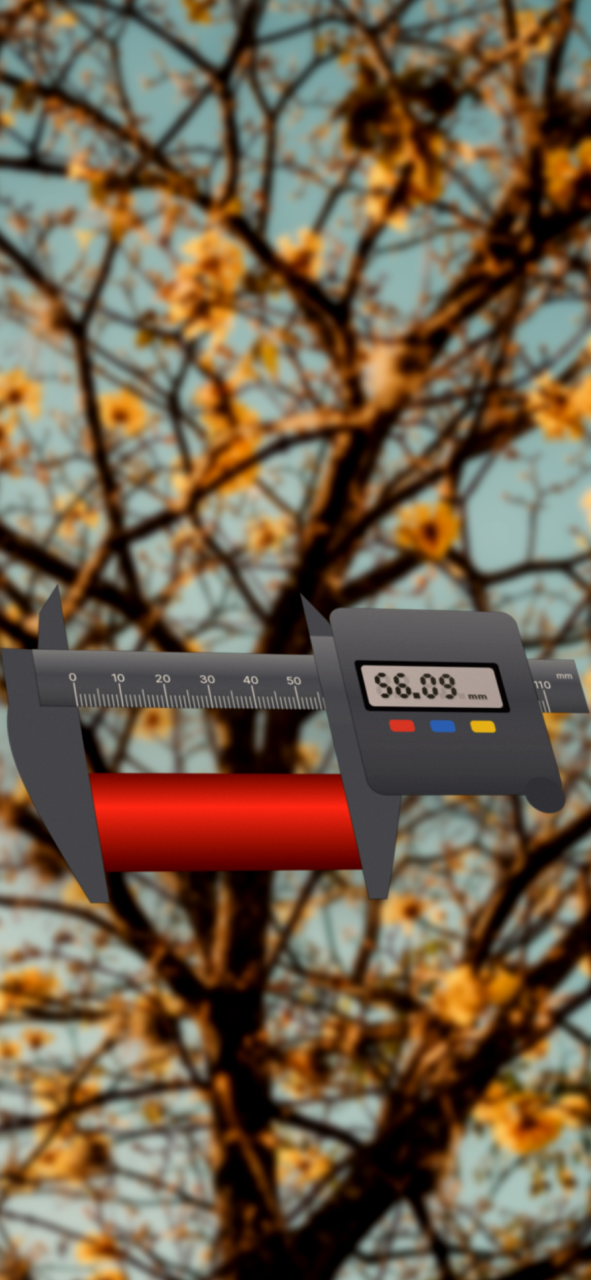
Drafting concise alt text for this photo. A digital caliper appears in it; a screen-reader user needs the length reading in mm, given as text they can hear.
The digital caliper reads 56.09 mm
